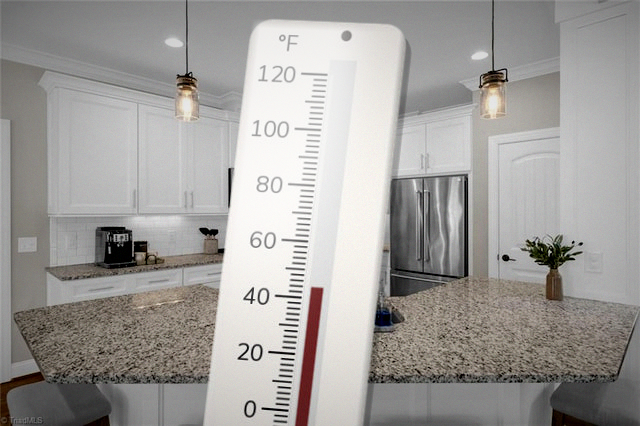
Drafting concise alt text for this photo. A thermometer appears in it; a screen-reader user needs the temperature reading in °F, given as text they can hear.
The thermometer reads 44 °F
